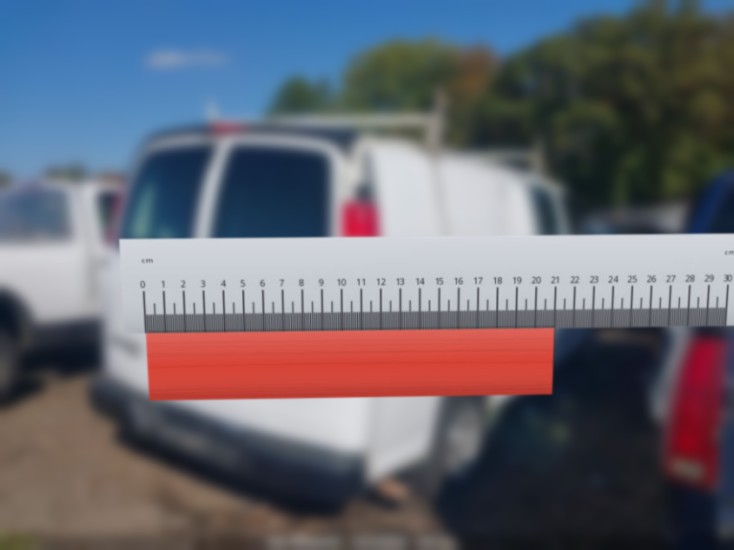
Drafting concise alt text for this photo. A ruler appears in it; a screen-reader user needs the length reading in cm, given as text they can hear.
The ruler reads 21 cm
